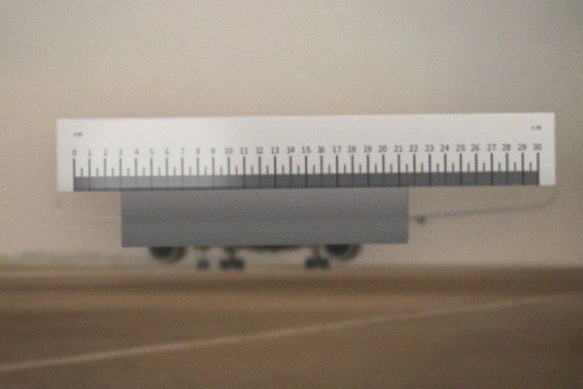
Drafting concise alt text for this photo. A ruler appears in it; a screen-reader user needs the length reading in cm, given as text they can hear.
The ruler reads 18.5 cm
